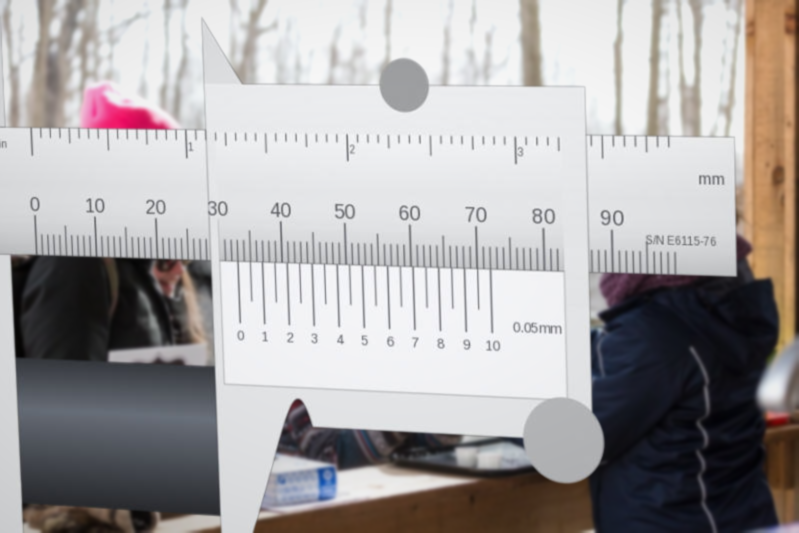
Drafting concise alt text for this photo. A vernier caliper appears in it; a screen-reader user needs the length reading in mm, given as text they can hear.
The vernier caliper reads 33.0 mm
